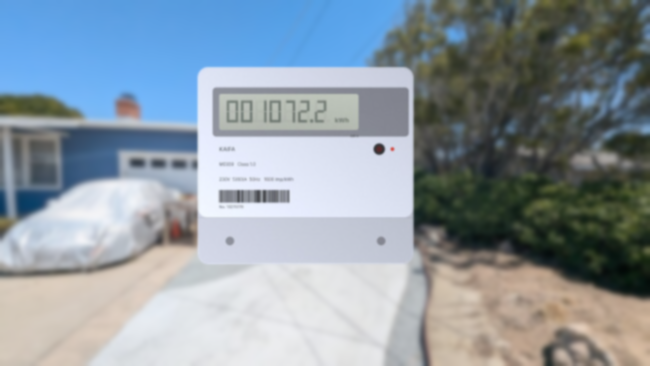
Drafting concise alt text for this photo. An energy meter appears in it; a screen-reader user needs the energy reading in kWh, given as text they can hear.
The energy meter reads 1072.2 kWh
